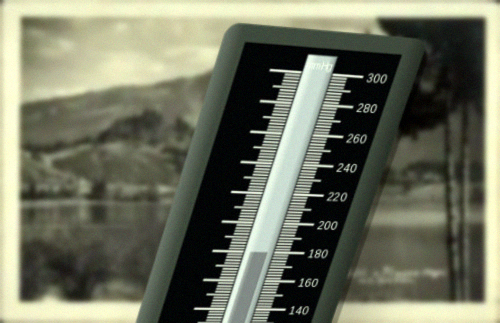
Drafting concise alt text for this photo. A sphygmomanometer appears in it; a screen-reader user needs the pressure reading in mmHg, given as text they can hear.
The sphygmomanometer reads 180 mmHg
